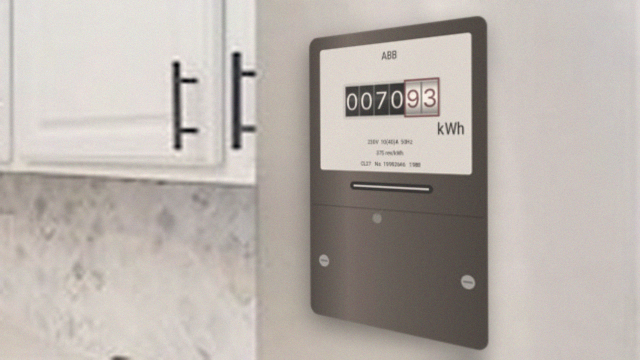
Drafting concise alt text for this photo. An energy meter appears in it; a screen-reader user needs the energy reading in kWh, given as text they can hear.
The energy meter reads 70.93 kWh
